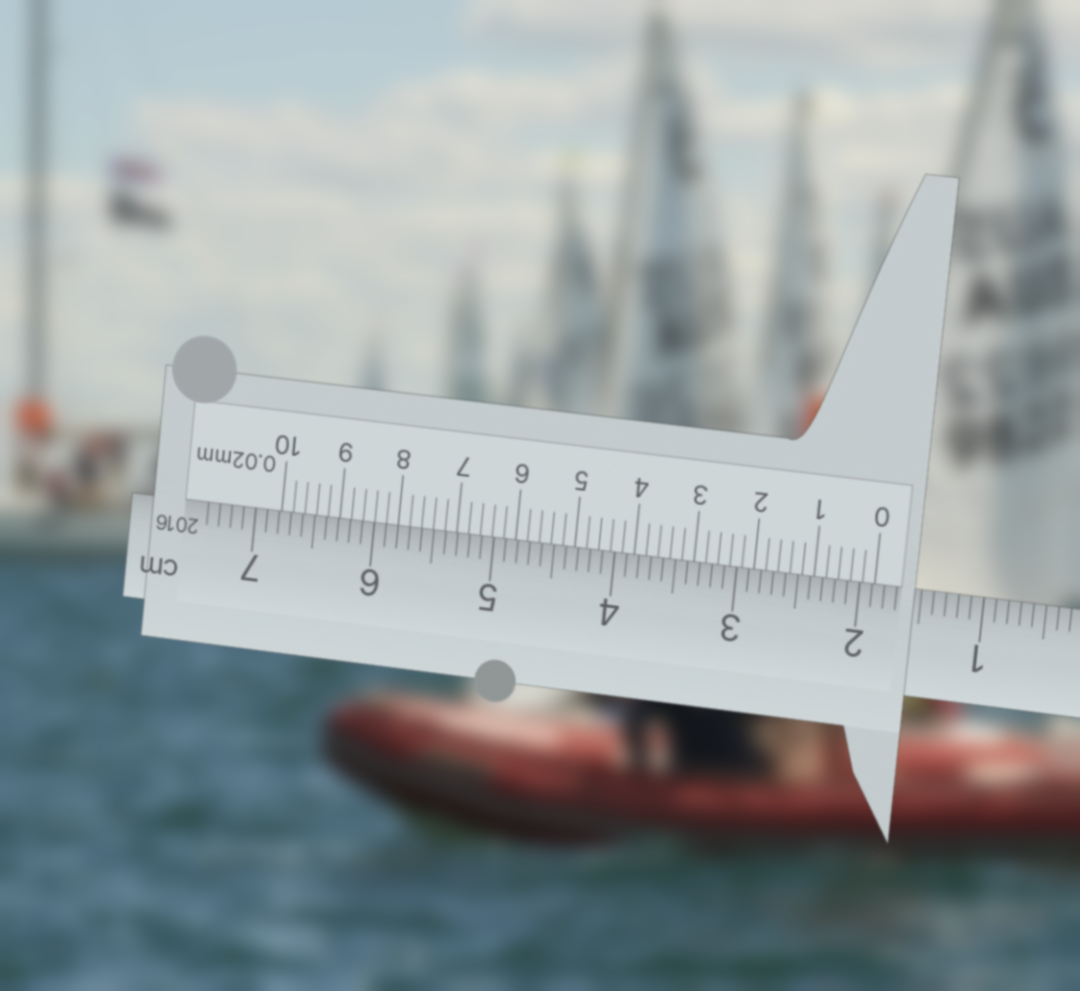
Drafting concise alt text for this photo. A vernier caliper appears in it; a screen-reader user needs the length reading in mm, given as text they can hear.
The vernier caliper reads 18.8 mm
